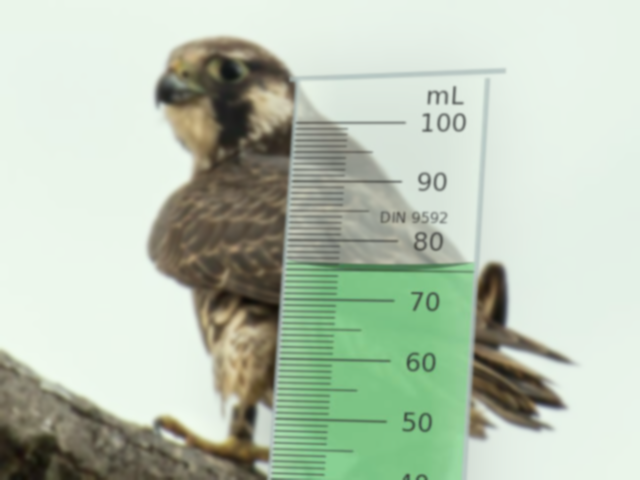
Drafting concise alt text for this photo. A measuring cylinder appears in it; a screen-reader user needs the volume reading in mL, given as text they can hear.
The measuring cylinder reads 75 mL
